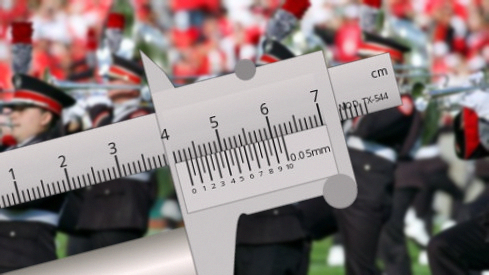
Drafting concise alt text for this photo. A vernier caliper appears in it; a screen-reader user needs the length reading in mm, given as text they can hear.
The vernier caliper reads 43.0 mm
